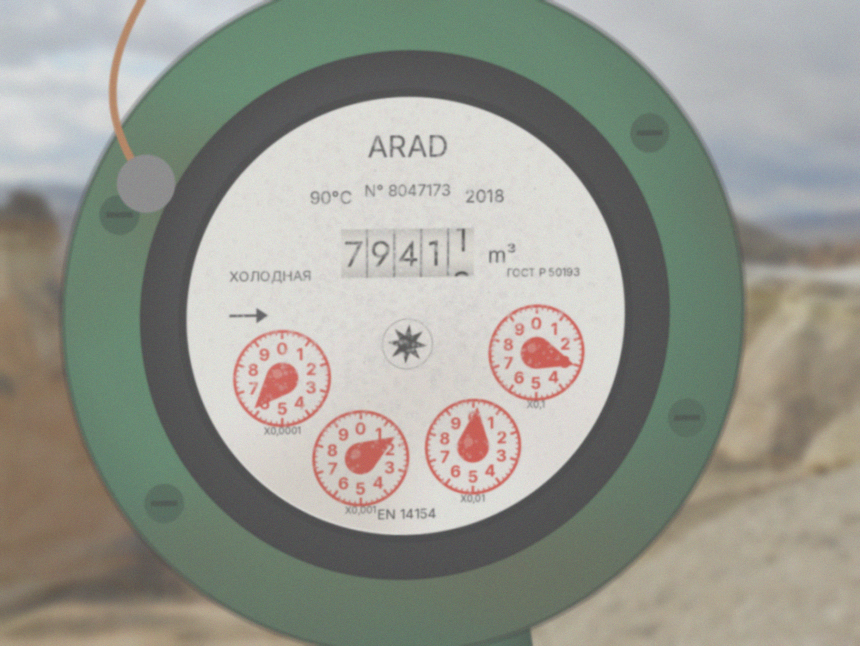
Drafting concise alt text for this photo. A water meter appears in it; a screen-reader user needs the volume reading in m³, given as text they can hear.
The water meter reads 79411.3016 m³
